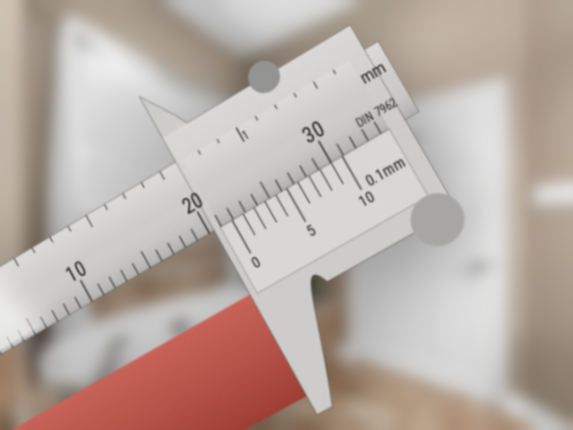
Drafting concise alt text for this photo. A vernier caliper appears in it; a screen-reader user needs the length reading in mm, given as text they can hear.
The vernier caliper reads 21.9 mm
